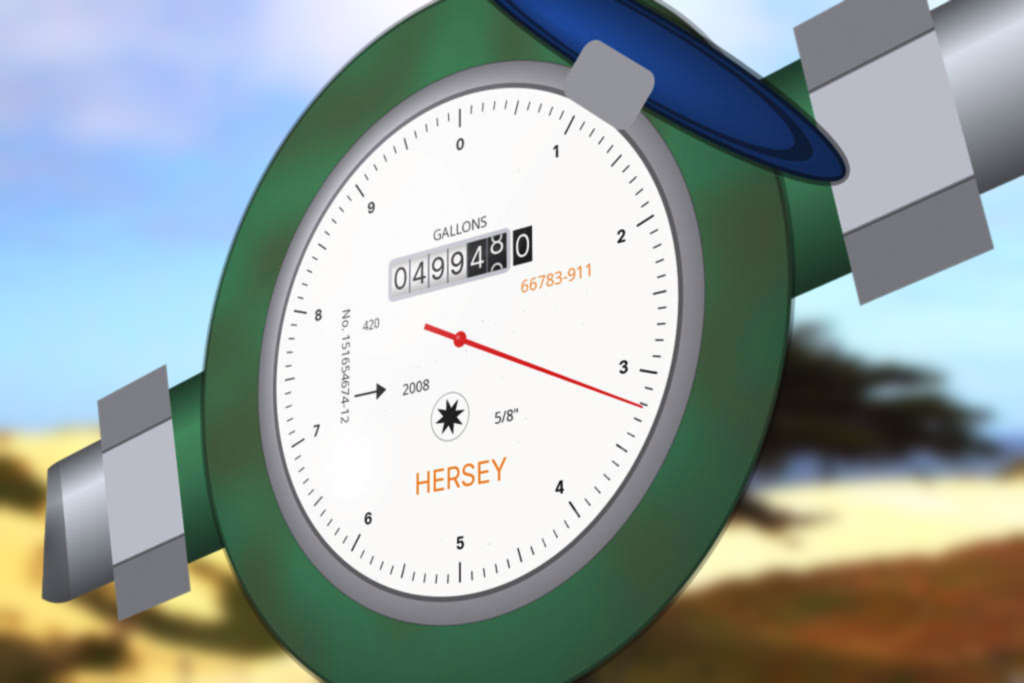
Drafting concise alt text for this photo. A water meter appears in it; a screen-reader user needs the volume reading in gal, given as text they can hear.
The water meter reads 499483.2 gal
